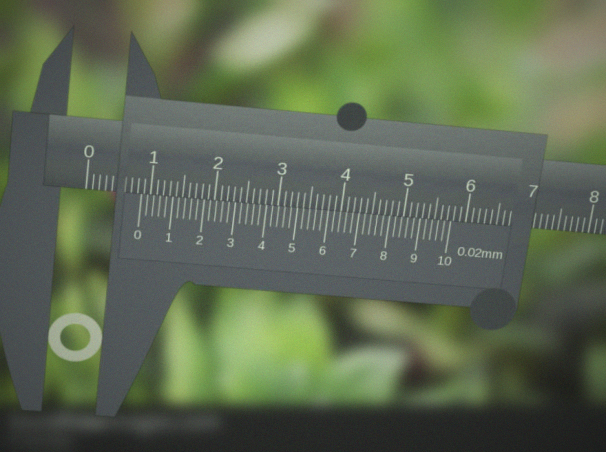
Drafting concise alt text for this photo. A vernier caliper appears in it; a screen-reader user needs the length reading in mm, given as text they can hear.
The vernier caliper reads 8.6 mm
